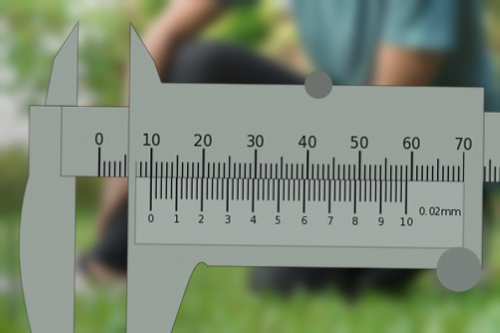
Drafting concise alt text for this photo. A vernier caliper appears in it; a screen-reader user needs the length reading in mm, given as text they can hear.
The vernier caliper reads 10.0 mm
